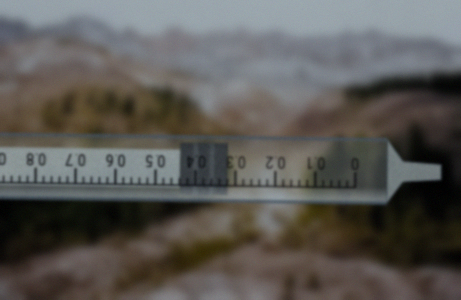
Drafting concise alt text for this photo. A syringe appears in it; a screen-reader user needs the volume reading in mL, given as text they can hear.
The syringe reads 0.32 mL
